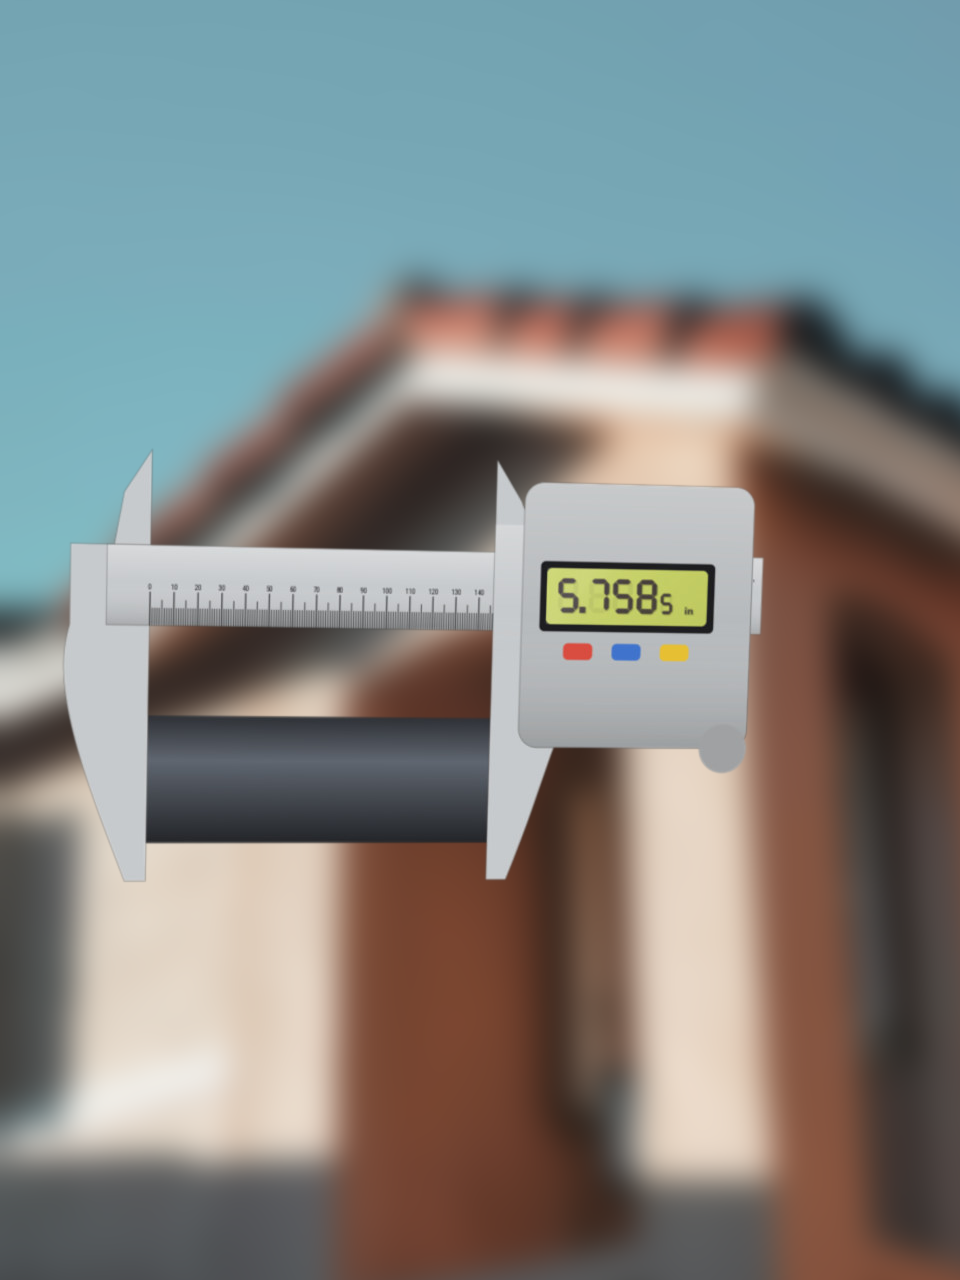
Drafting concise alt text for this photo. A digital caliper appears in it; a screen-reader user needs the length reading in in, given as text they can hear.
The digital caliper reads 5.7585 in
